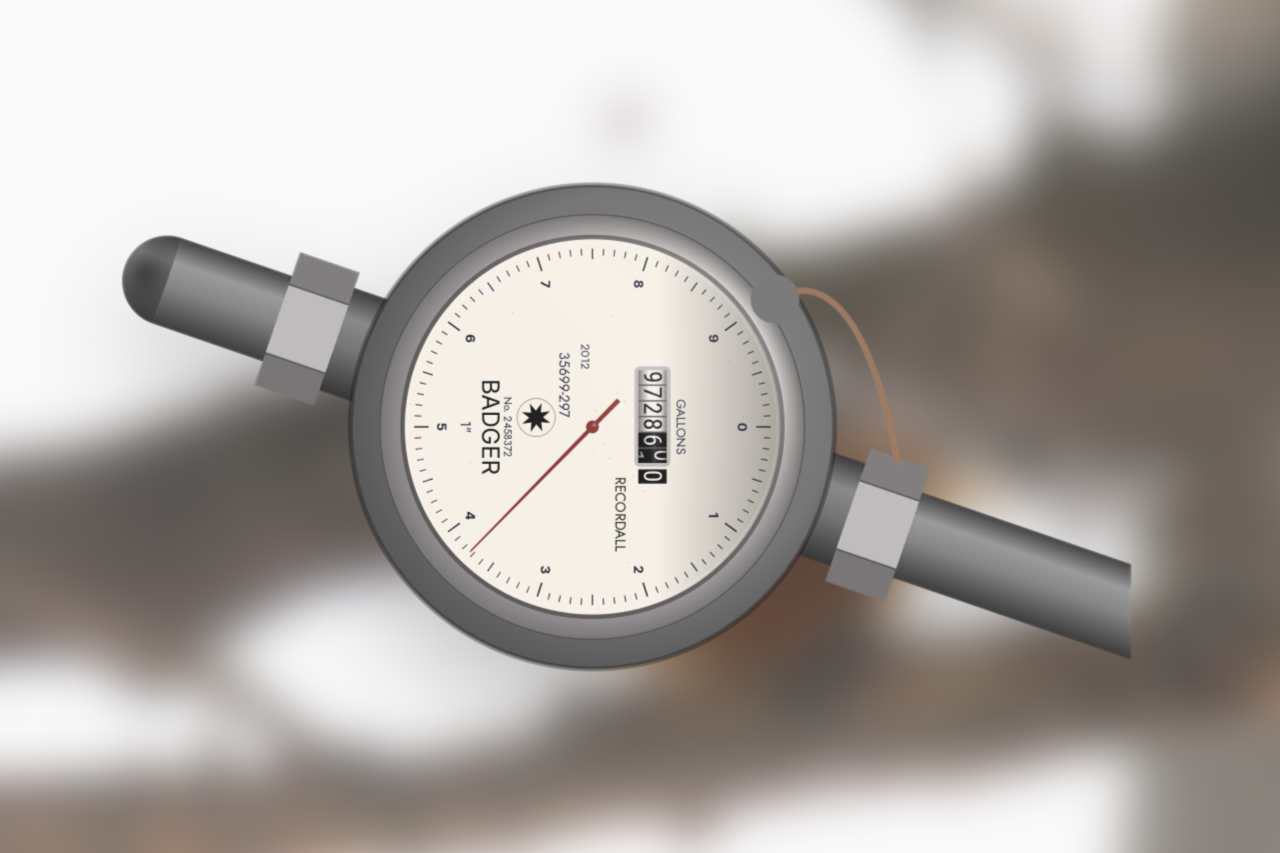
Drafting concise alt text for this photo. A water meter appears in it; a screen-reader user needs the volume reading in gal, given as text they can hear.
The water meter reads 9728603.7 gal
